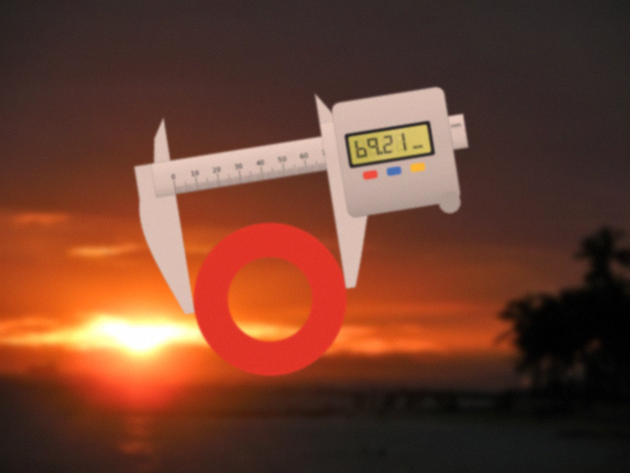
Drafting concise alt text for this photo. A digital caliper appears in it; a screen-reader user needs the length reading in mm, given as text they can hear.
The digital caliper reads 69.21 mm
